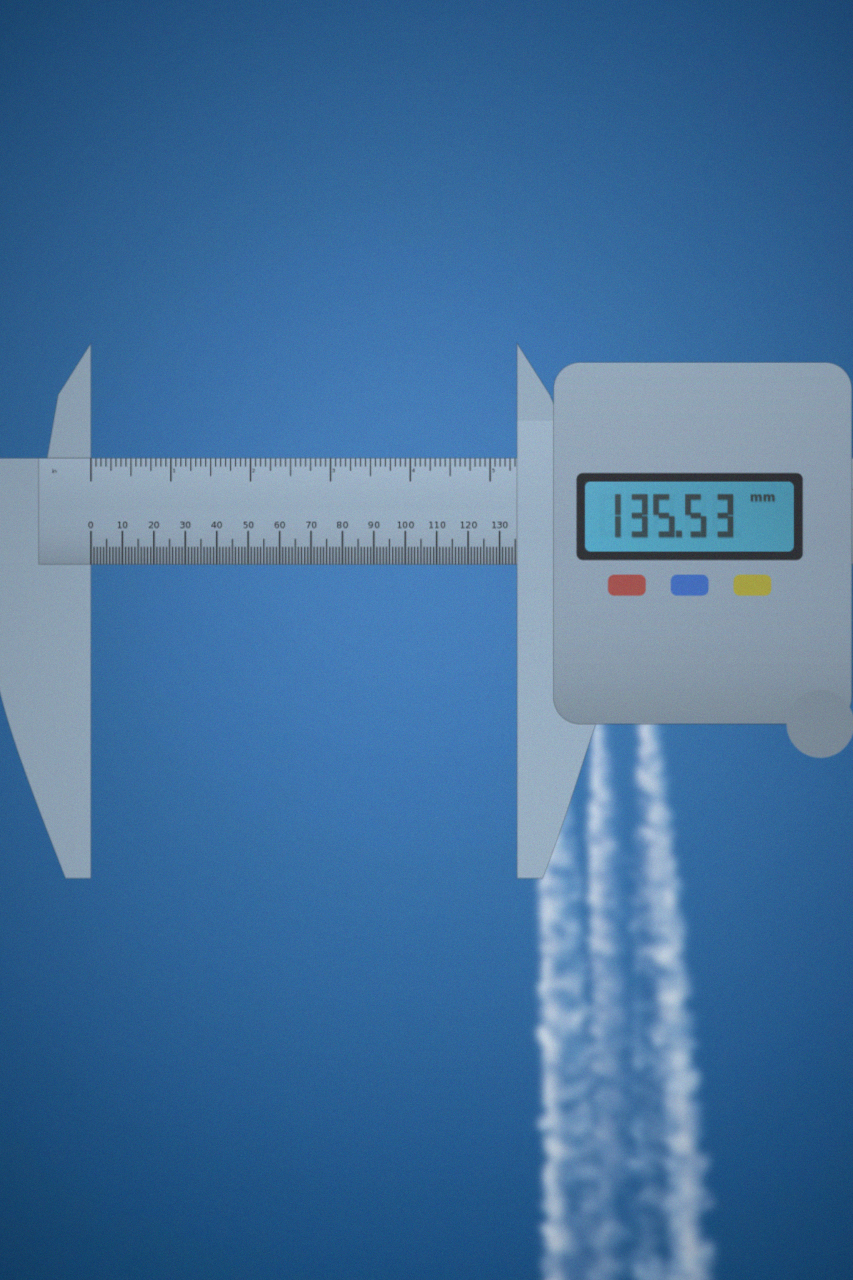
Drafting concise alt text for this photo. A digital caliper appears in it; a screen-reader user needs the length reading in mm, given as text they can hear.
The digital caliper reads 135.53 mm
